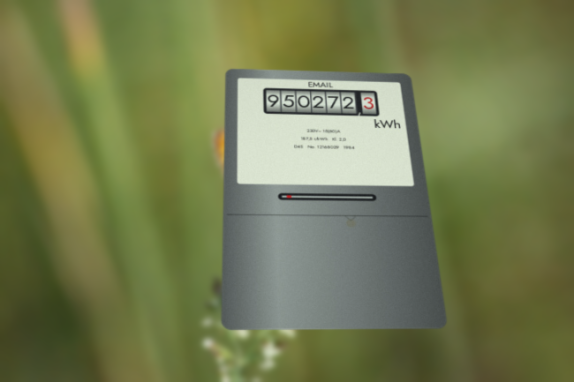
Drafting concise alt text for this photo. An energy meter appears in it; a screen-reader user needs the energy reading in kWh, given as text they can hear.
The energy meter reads 950272.3 kWh
